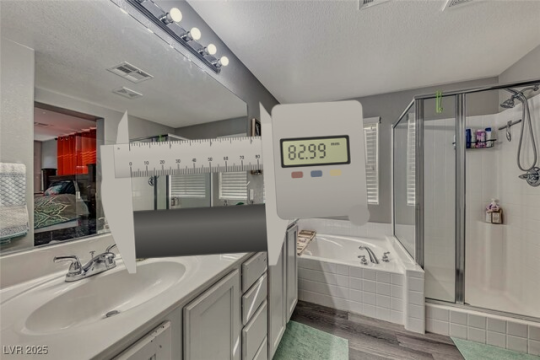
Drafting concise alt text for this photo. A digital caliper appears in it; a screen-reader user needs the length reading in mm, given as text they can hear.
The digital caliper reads 82.99 mm
